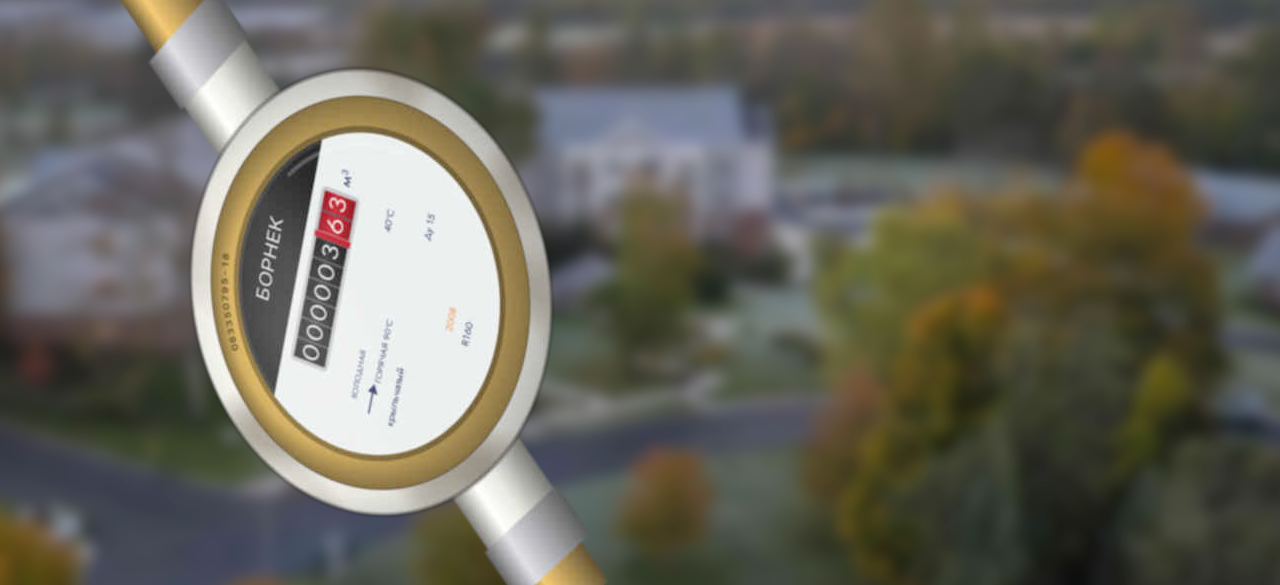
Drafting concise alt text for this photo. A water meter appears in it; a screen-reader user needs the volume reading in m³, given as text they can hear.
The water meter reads 3.63 m³
